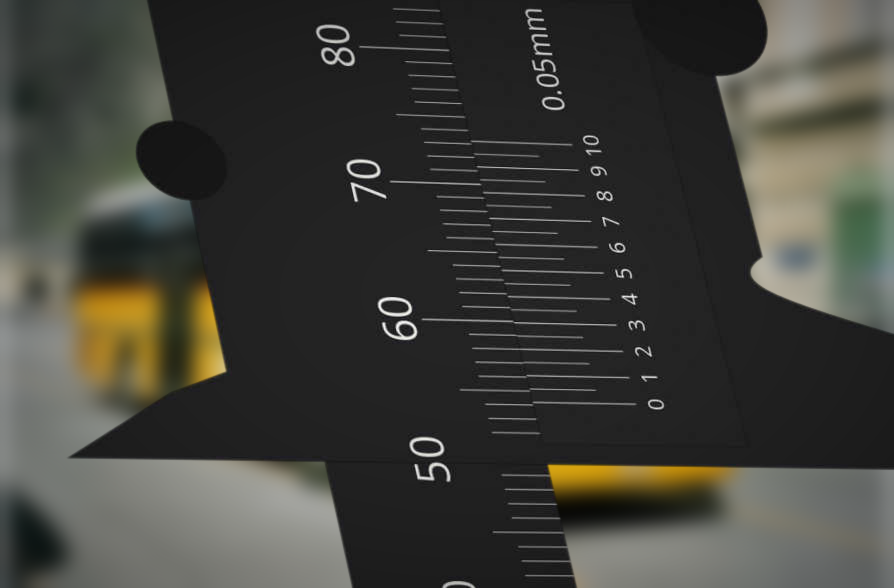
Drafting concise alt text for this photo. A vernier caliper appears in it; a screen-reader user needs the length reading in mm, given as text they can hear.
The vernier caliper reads 54.2 mm
